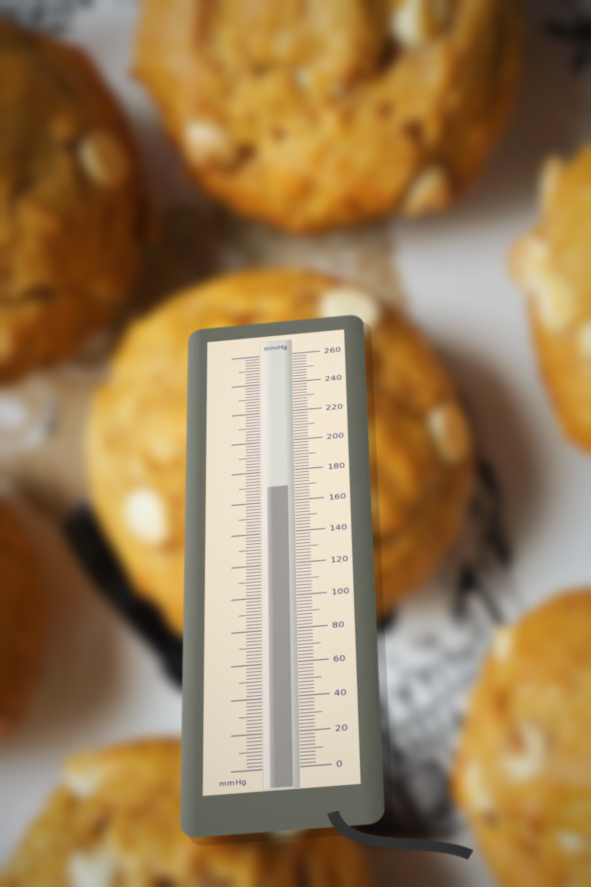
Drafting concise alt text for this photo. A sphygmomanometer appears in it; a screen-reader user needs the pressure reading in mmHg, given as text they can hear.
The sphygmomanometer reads 170 mmHg
